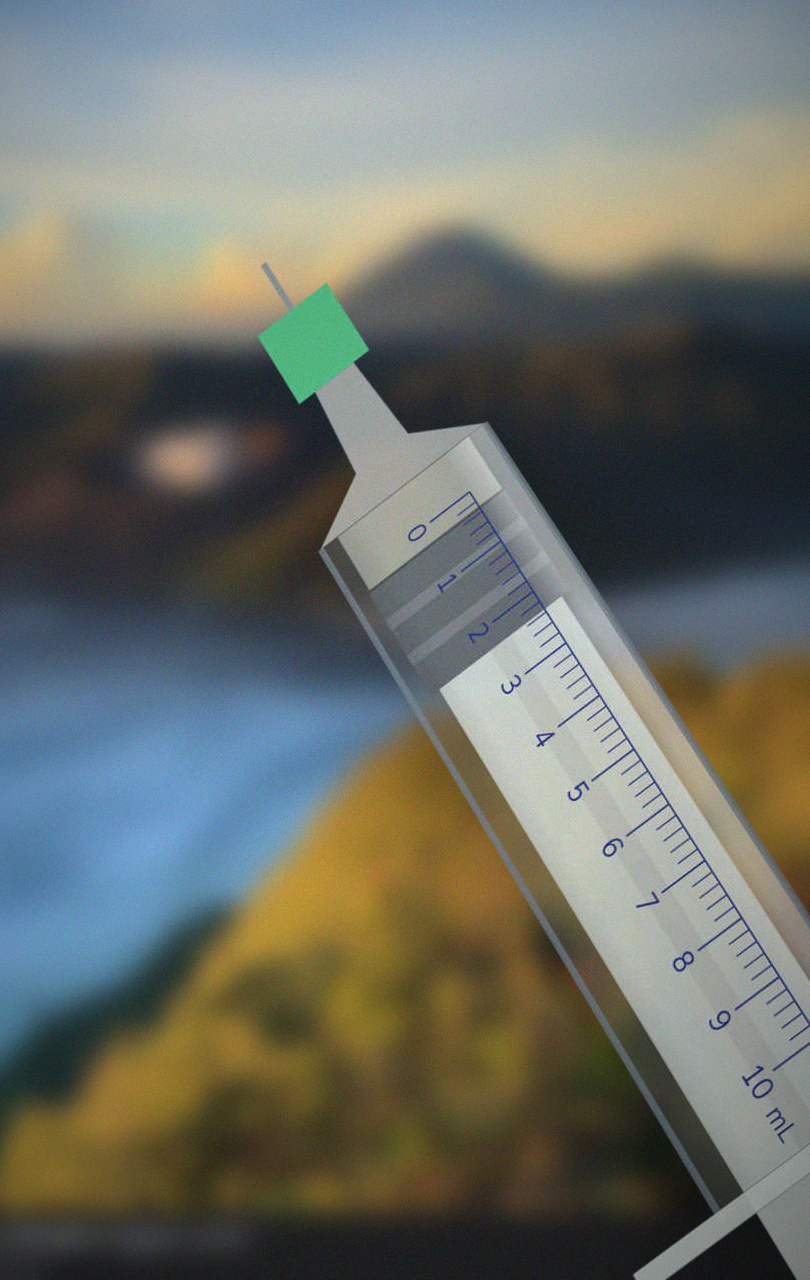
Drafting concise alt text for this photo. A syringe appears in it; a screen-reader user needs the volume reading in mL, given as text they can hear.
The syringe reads 0.3 mL
